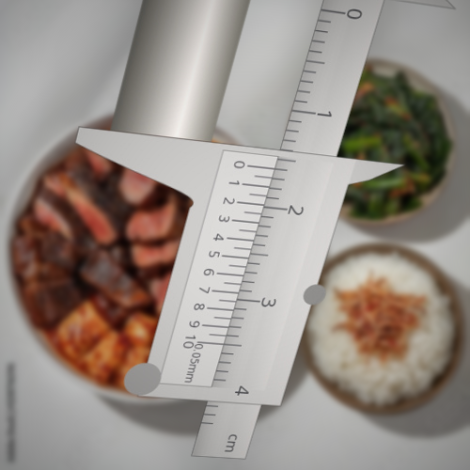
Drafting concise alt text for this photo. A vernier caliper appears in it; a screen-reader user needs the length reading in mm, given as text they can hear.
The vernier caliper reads 16.0 mm
